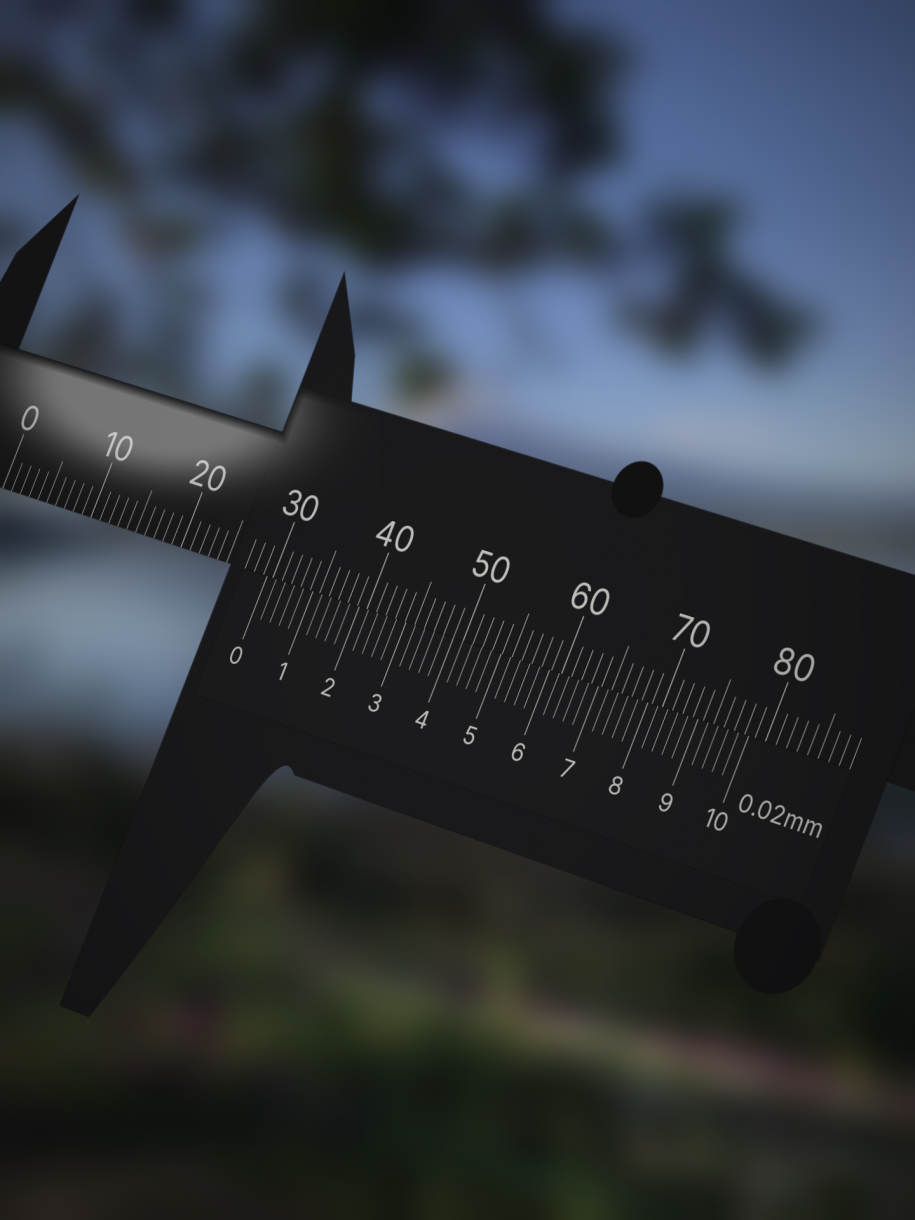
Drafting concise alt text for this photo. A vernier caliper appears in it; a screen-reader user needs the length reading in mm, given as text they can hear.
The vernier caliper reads 29.4 mm
